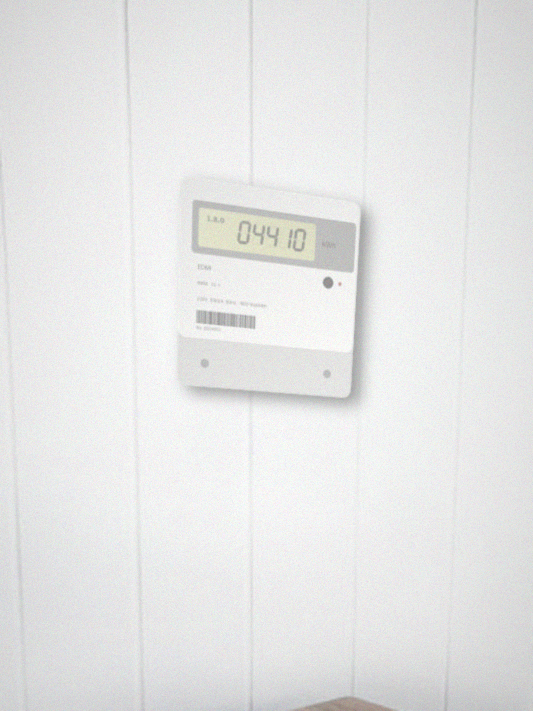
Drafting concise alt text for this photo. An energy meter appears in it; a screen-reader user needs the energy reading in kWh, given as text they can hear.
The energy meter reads 4410 kWh
